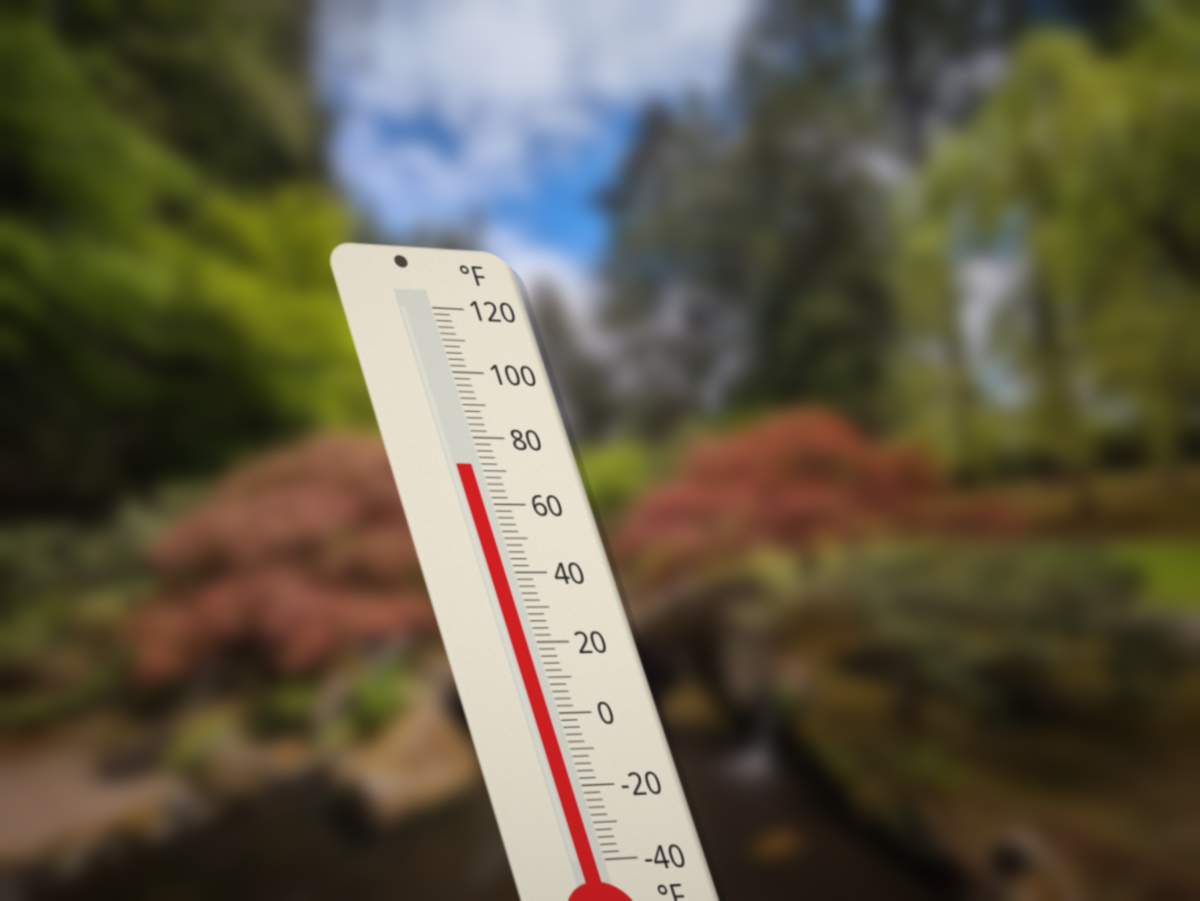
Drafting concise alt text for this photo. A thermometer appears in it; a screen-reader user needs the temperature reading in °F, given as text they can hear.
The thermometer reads 72 °F
